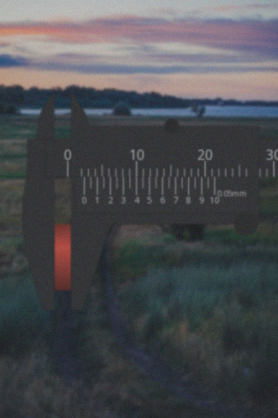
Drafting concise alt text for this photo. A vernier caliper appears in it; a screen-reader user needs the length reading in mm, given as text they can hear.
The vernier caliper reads 2.4 mm
